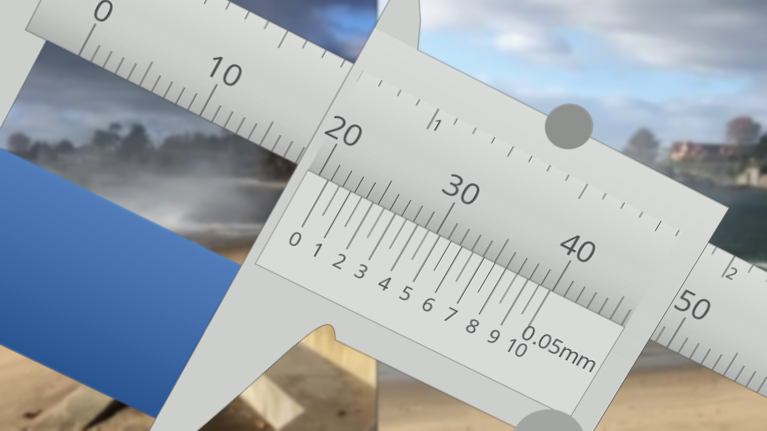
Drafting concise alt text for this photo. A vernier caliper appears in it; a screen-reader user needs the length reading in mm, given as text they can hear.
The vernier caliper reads 20.8 mm
